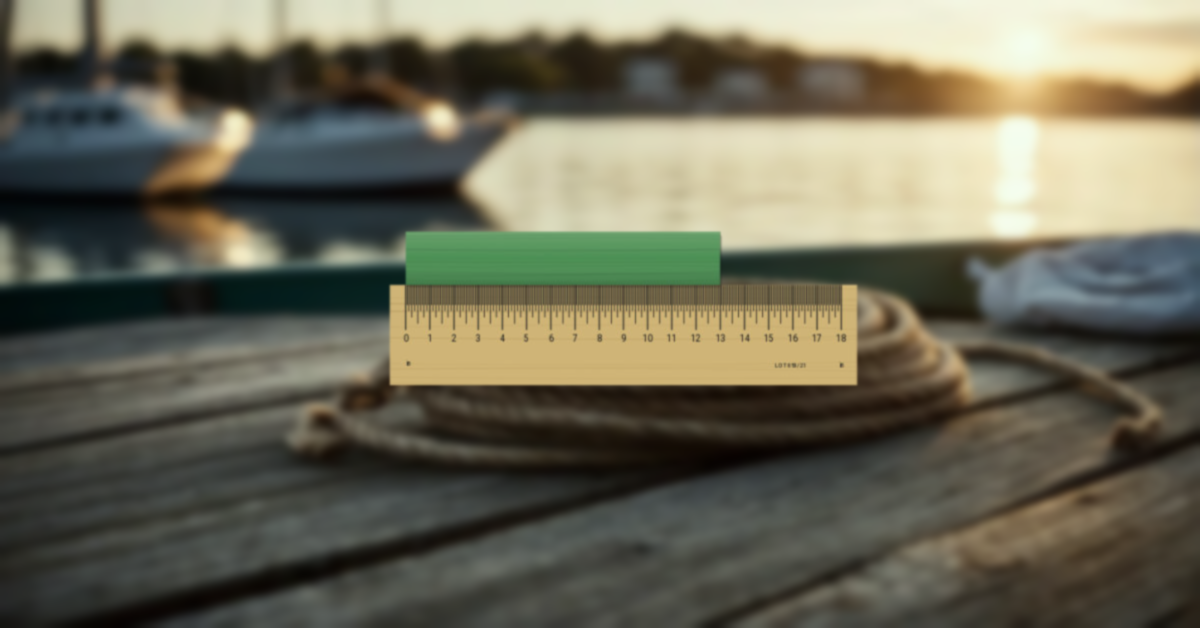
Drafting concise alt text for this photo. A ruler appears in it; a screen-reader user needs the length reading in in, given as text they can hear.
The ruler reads 13 in
